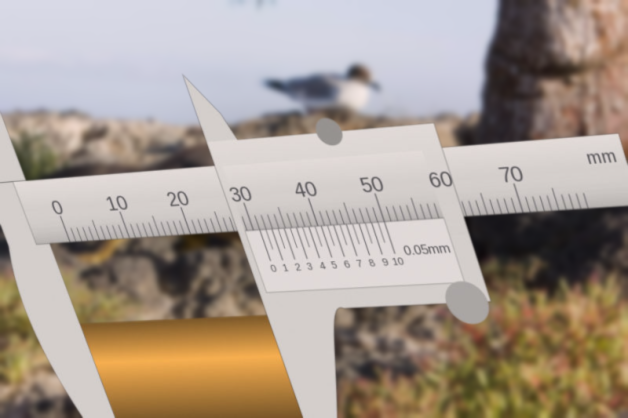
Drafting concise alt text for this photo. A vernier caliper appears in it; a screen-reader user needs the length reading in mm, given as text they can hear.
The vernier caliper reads 31.0 mm
